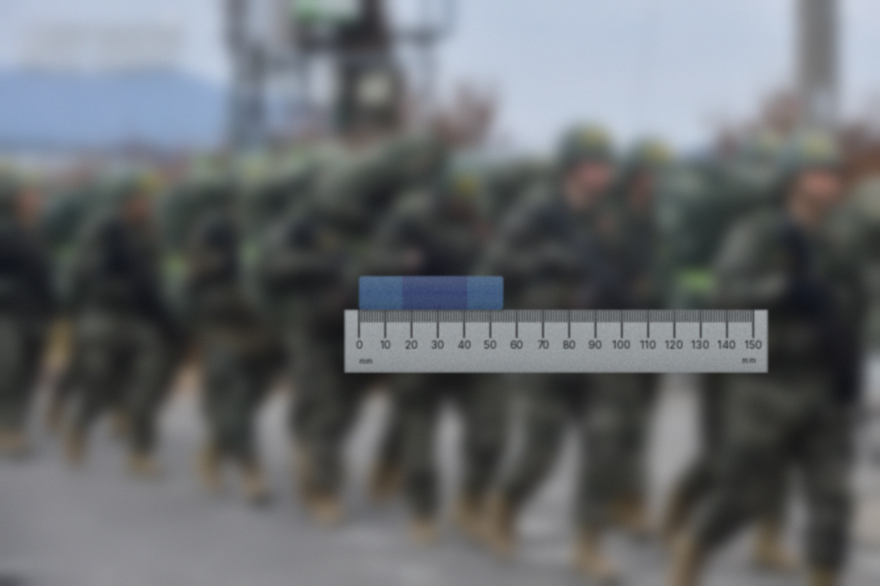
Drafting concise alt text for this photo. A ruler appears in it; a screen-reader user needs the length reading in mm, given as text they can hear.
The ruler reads 55 mm
